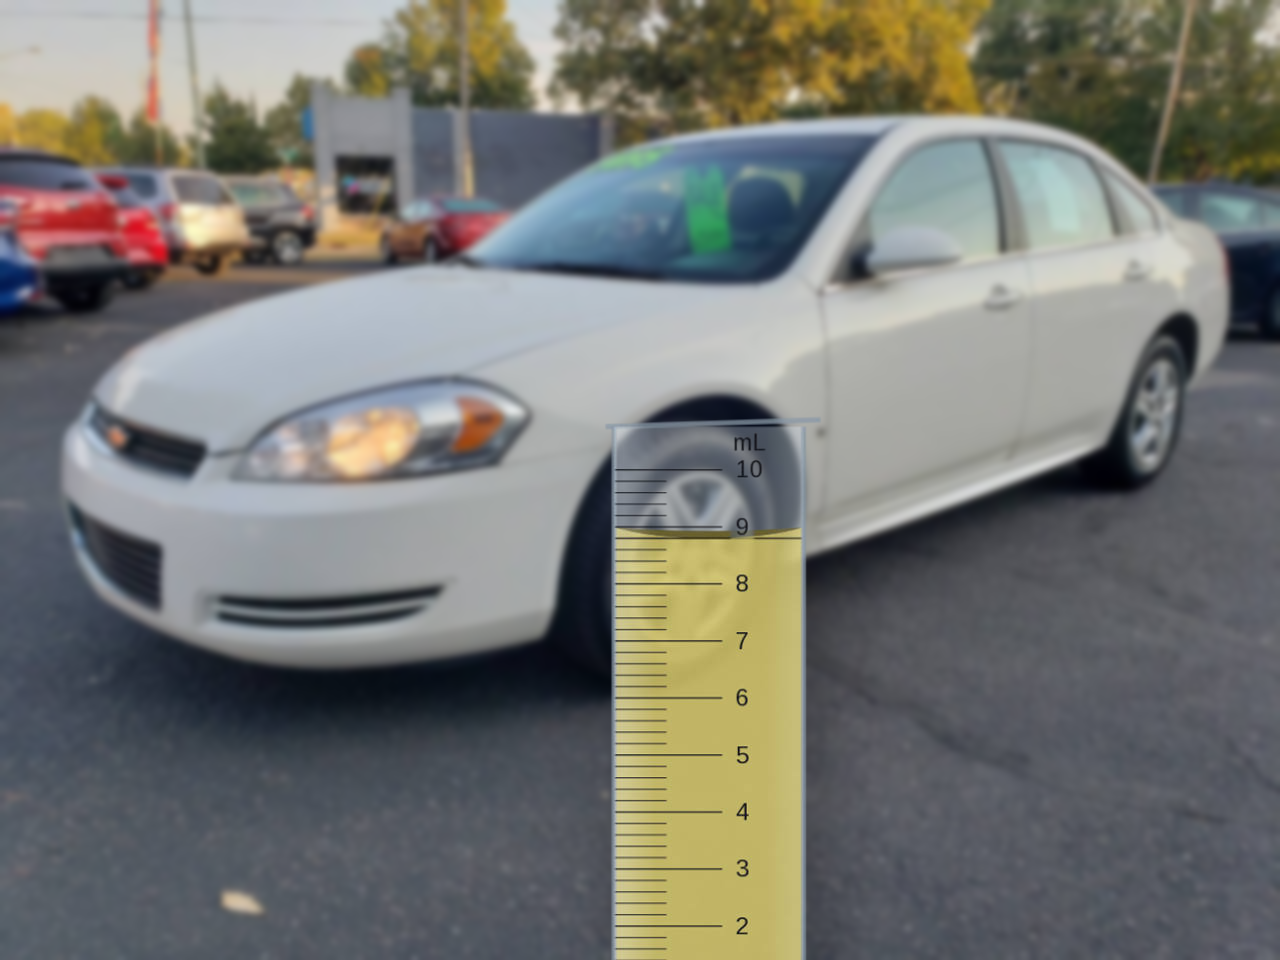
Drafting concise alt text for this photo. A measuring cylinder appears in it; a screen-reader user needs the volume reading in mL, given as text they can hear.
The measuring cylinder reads 8.8 mL
